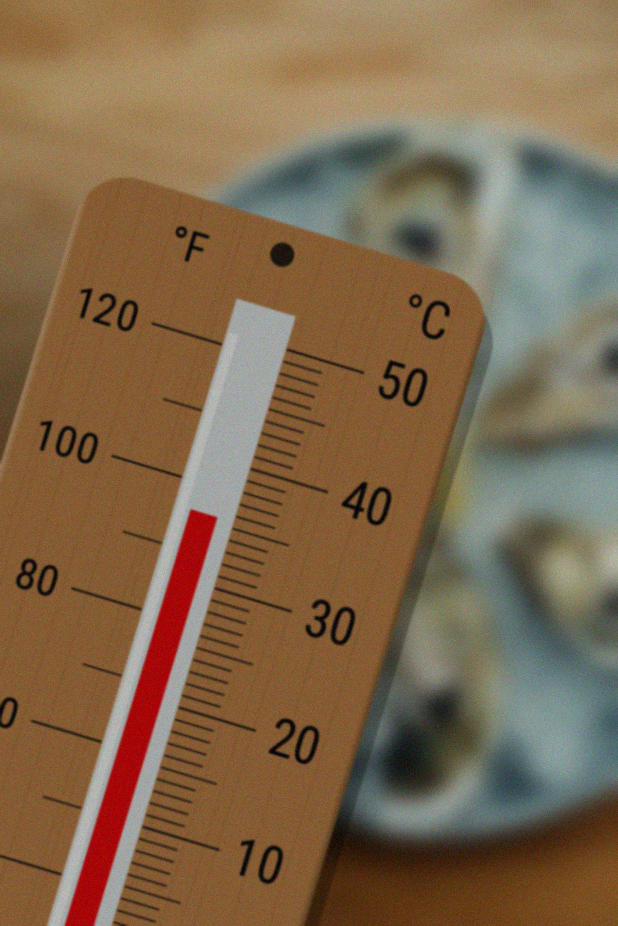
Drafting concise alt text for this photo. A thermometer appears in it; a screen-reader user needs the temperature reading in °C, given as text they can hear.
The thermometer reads 35.5 °C
